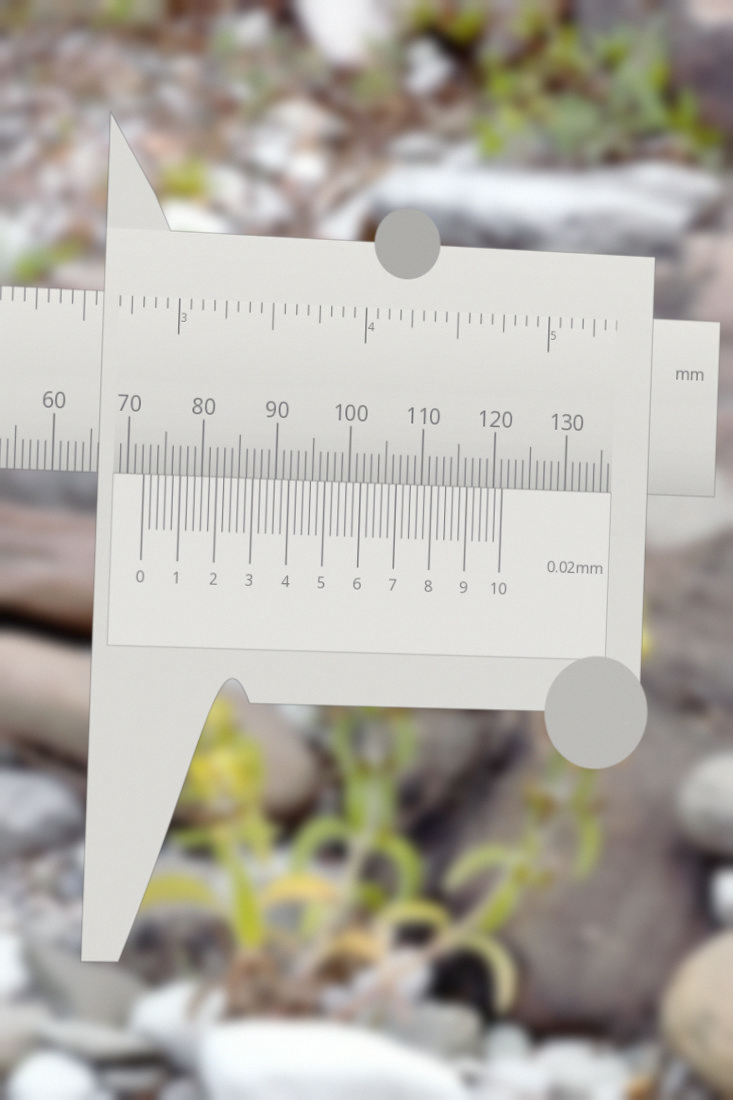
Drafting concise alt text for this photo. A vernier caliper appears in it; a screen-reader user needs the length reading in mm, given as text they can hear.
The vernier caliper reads 72.2 mm
